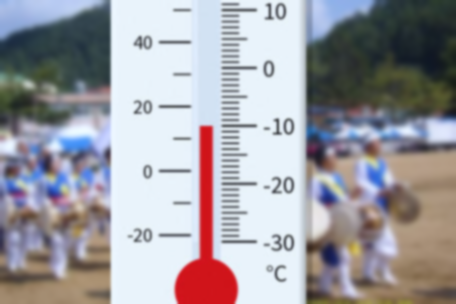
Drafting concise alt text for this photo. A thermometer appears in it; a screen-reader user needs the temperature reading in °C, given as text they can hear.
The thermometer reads -10 °C
